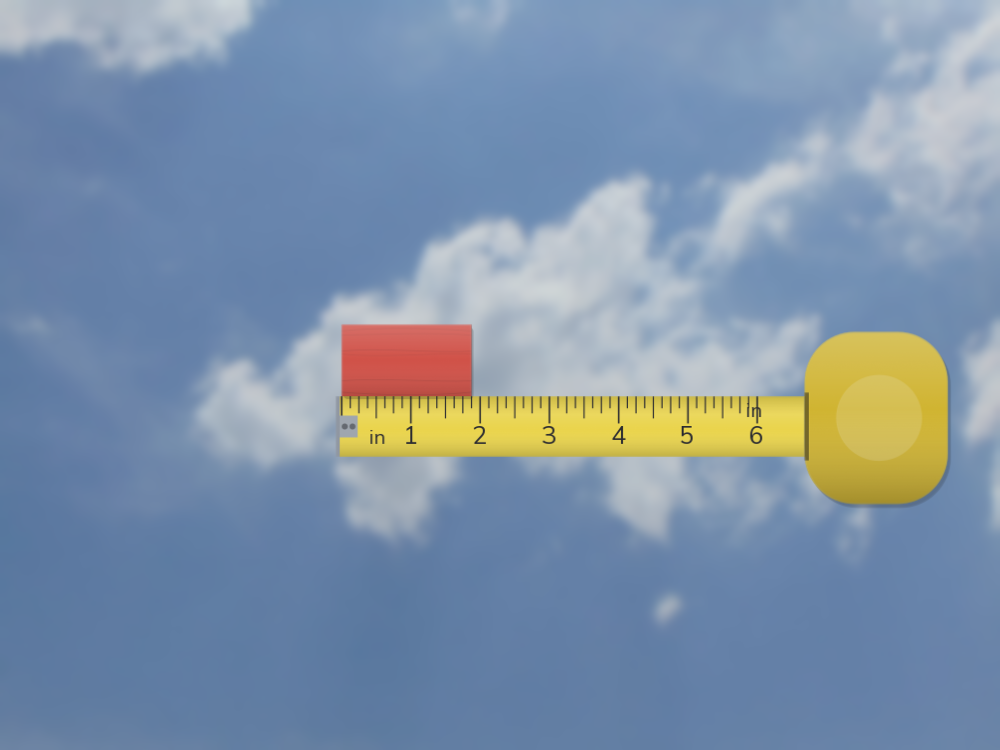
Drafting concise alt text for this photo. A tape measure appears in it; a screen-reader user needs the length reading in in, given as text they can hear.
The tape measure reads 1.875 in
